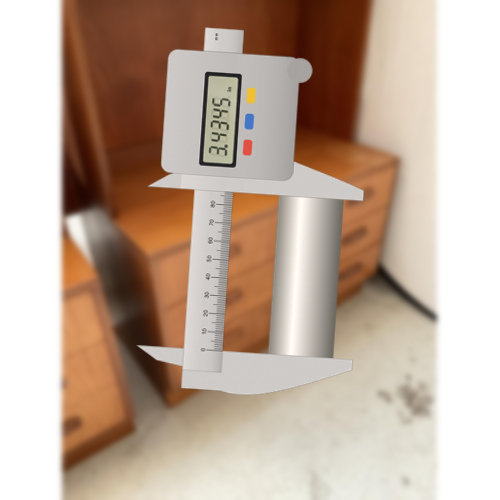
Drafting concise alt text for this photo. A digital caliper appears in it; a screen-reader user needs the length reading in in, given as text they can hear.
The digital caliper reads 3.4345 in
